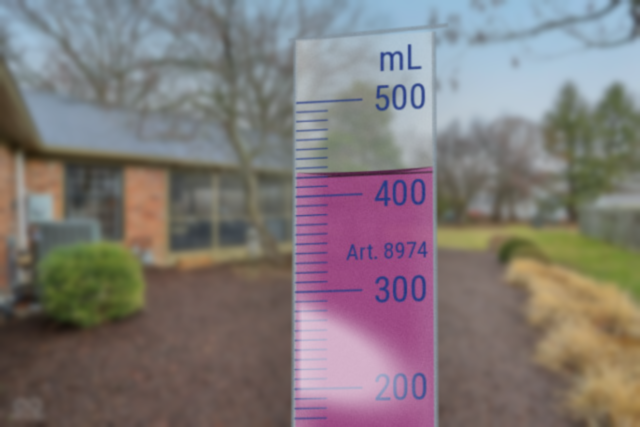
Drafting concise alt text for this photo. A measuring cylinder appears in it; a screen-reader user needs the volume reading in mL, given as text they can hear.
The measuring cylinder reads 420 mL
